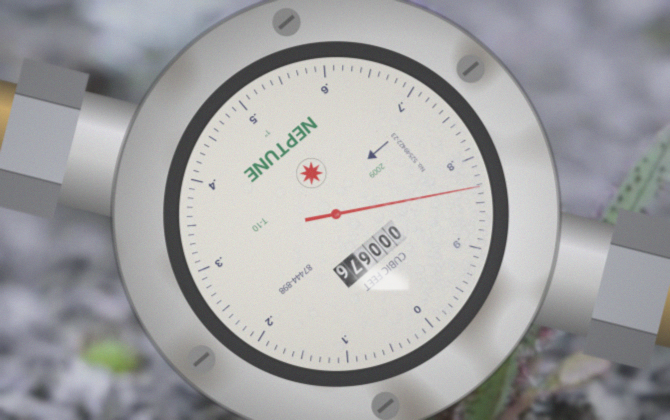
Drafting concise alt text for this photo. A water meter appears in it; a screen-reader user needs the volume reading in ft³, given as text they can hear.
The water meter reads 675.83 ft³
